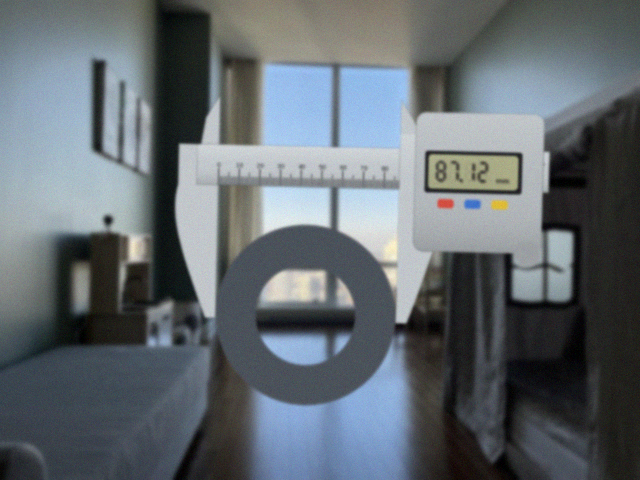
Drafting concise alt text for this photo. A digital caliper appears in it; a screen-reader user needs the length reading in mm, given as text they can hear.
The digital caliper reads 87.12 mm
